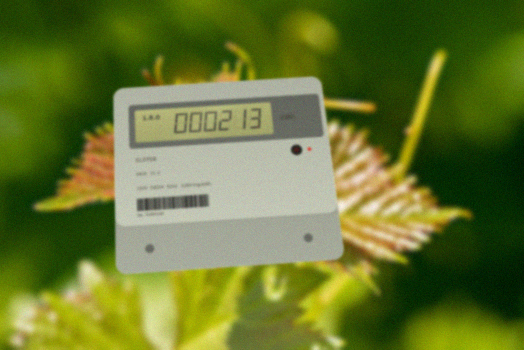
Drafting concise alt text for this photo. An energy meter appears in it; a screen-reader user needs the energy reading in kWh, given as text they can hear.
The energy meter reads 213 kWh
